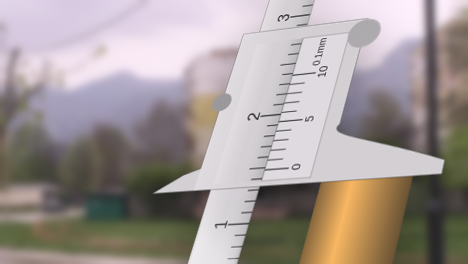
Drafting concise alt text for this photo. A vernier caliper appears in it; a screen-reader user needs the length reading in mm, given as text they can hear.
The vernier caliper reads 14.8 mm
